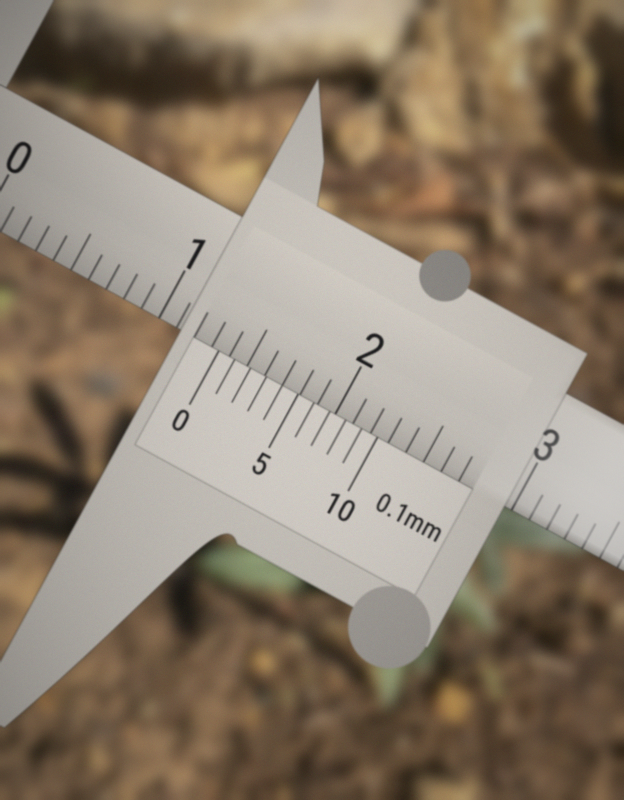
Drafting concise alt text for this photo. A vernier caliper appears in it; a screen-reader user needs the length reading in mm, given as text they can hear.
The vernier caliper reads 13.4 mm
